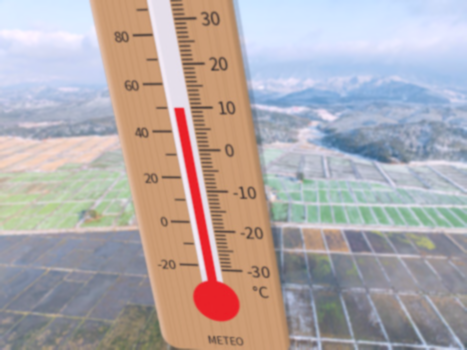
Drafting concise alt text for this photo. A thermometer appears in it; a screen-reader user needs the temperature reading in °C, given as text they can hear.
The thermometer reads 10 °C
